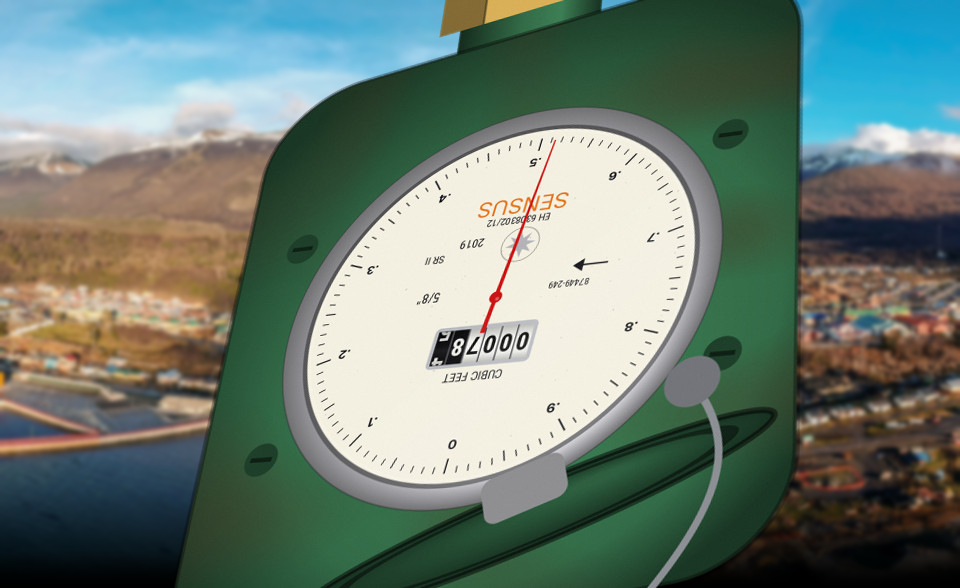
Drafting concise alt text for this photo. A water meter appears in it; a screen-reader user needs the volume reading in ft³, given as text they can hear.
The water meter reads 784.51 ft³
